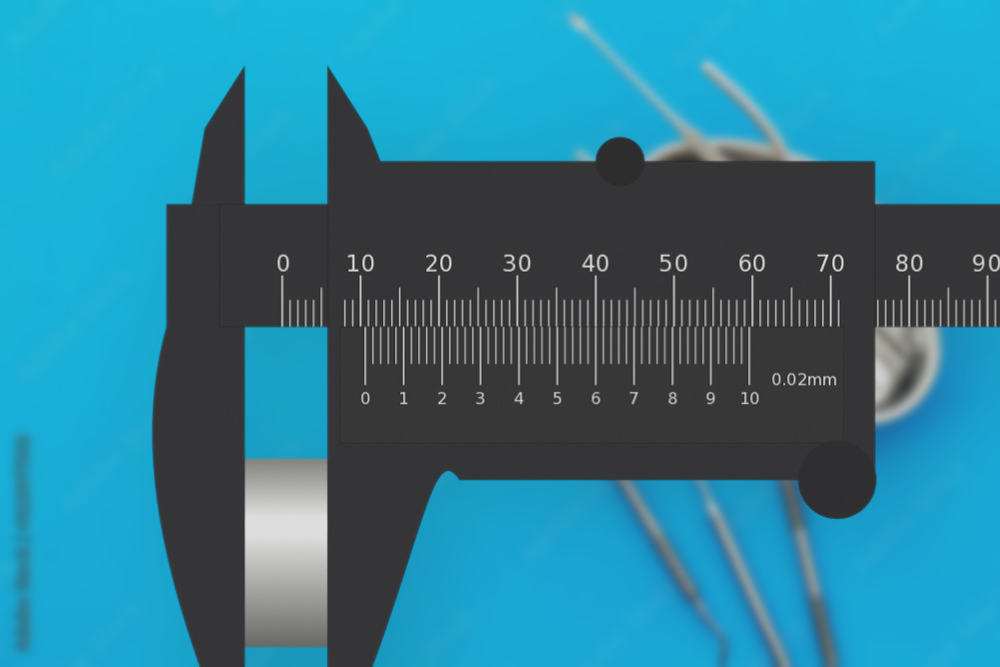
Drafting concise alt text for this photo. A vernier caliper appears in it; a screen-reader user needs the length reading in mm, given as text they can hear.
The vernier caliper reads 10.6 mm
